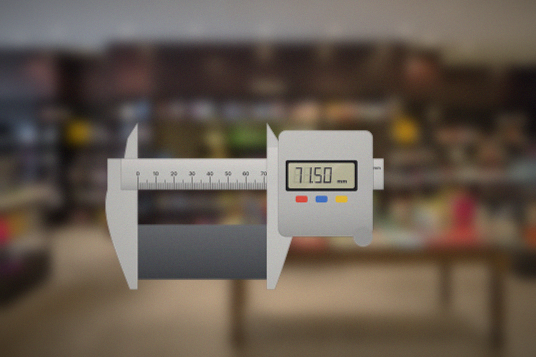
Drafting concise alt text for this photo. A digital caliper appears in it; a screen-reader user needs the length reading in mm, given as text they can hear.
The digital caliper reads 71.50 mm
